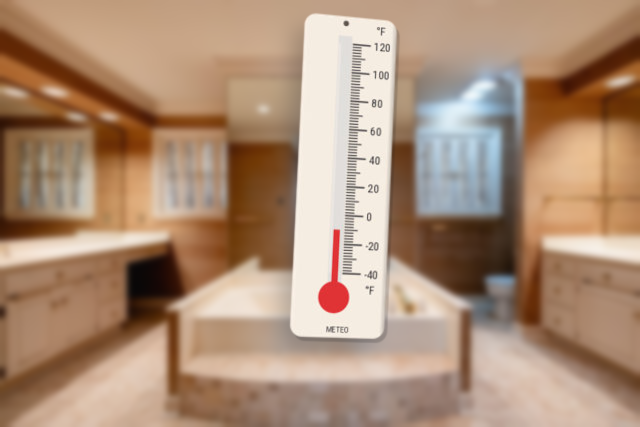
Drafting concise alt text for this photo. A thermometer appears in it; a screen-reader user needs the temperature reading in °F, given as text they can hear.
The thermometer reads -10 °F
